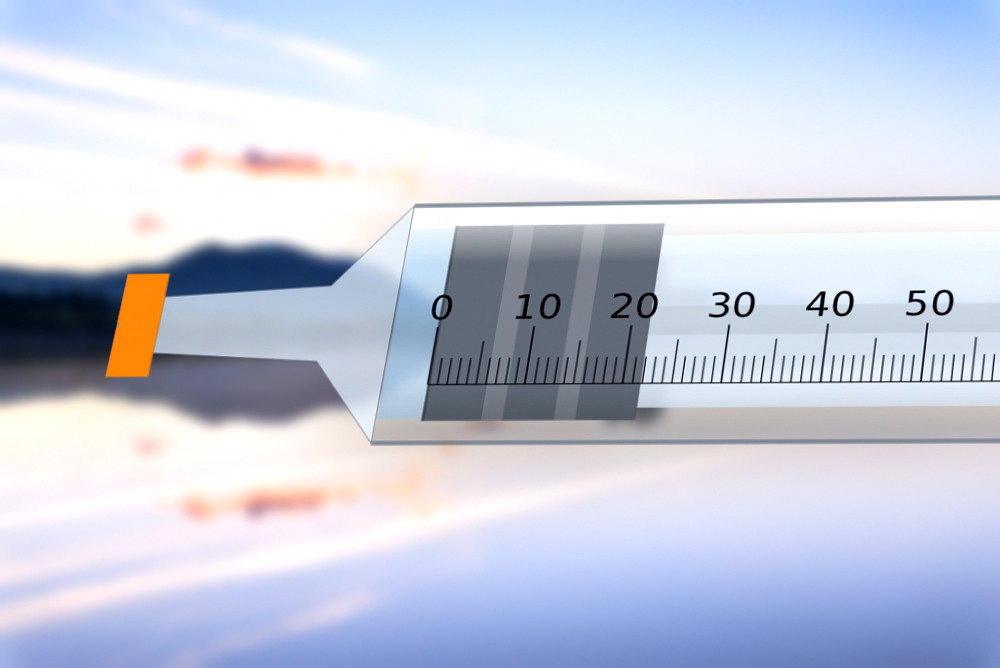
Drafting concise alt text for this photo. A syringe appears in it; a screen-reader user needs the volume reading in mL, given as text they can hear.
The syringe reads 0 mL
